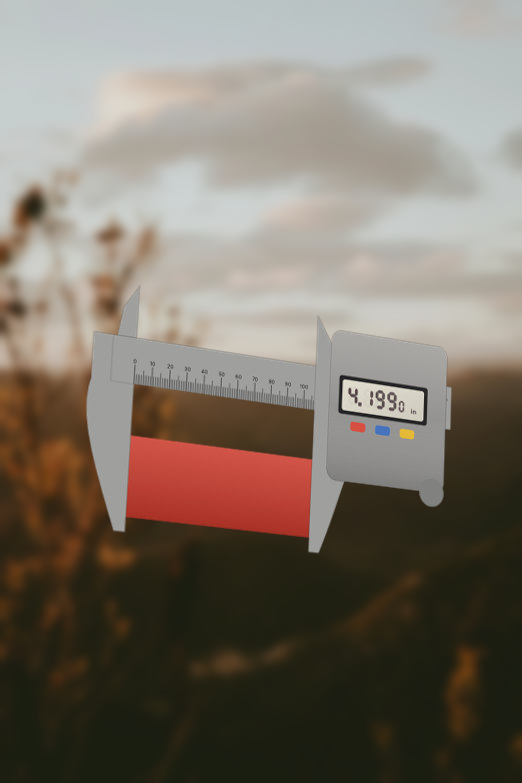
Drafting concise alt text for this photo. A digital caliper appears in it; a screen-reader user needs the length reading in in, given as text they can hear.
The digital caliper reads 4.1990 in
